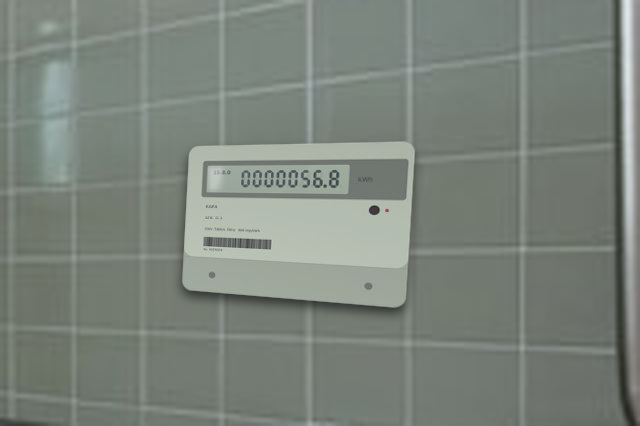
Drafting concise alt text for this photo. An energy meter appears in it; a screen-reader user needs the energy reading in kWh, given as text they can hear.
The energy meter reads 56.8 kWh
